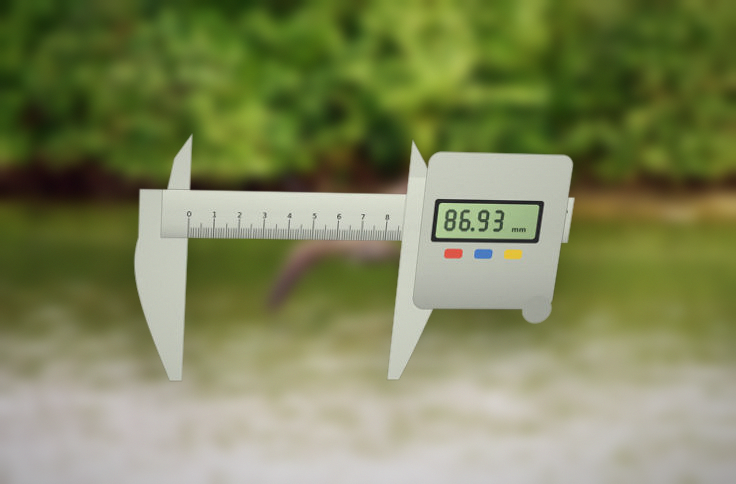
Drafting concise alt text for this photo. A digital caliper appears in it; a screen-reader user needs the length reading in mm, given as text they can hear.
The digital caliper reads 86.93 mm
